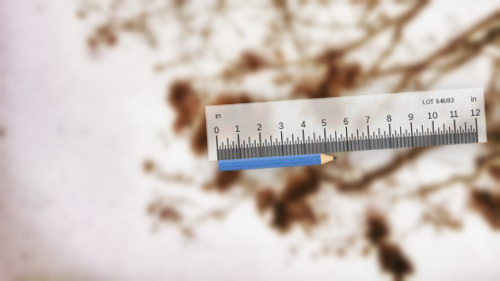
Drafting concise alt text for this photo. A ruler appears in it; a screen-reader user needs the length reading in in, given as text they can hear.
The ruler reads 5.5 in
